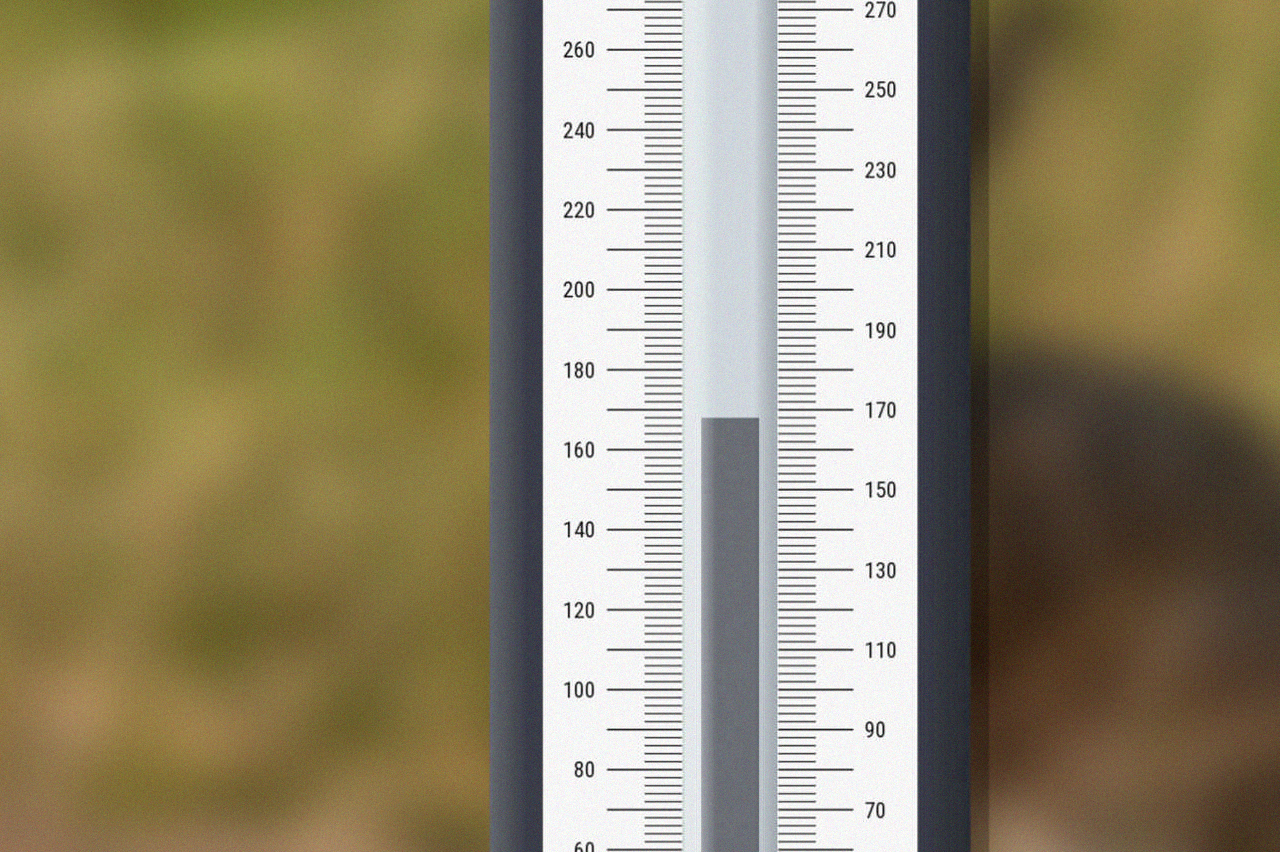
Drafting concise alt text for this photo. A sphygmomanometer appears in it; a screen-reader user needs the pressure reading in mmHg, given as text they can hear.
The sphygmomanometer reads 168 mmHg
